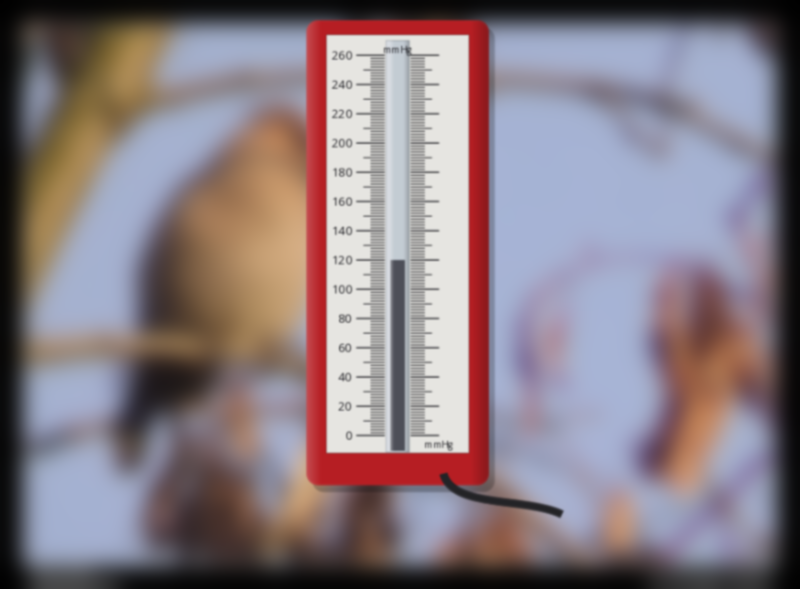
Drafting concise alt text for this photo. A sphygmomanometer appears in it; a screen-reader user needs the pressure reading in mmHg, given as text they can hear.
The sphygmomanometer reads 120 mmHg
